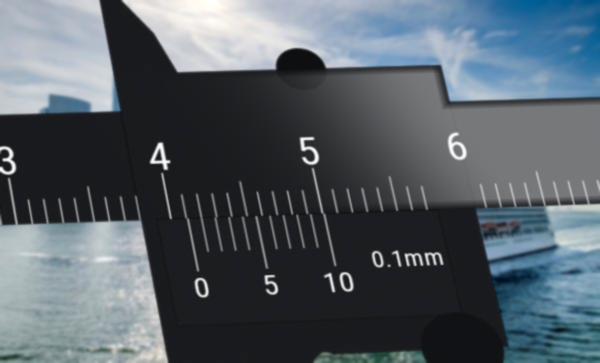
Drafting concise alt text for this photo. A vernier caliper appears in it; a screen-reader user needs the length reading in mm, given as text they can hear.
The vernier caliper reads 41.1 mm
